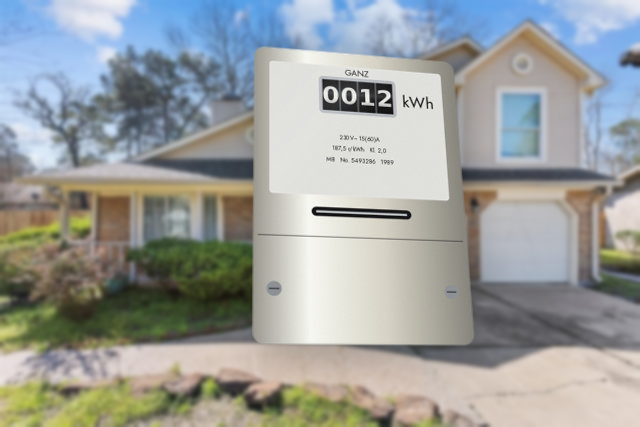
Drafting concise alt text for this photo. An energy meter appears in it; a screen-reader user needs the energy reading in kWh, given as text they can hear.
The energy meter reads 12 kWh
